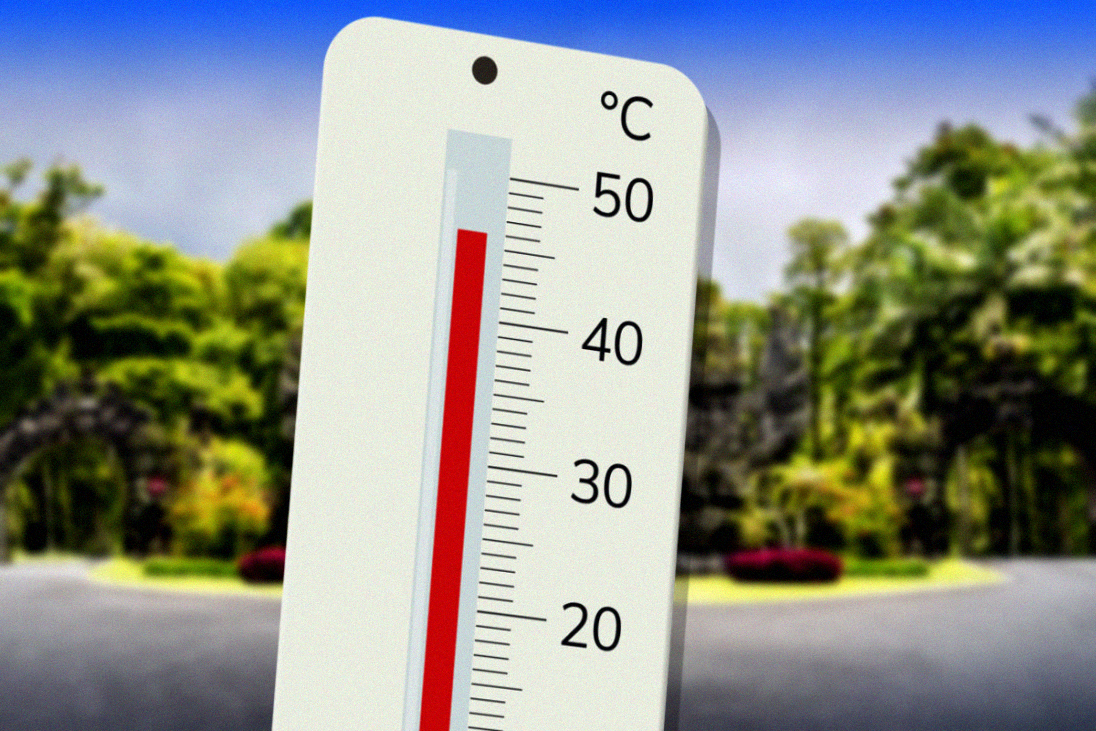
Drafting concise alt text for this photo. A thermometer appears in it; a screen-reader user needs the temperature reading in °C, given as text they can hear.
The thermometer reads 46 °C
